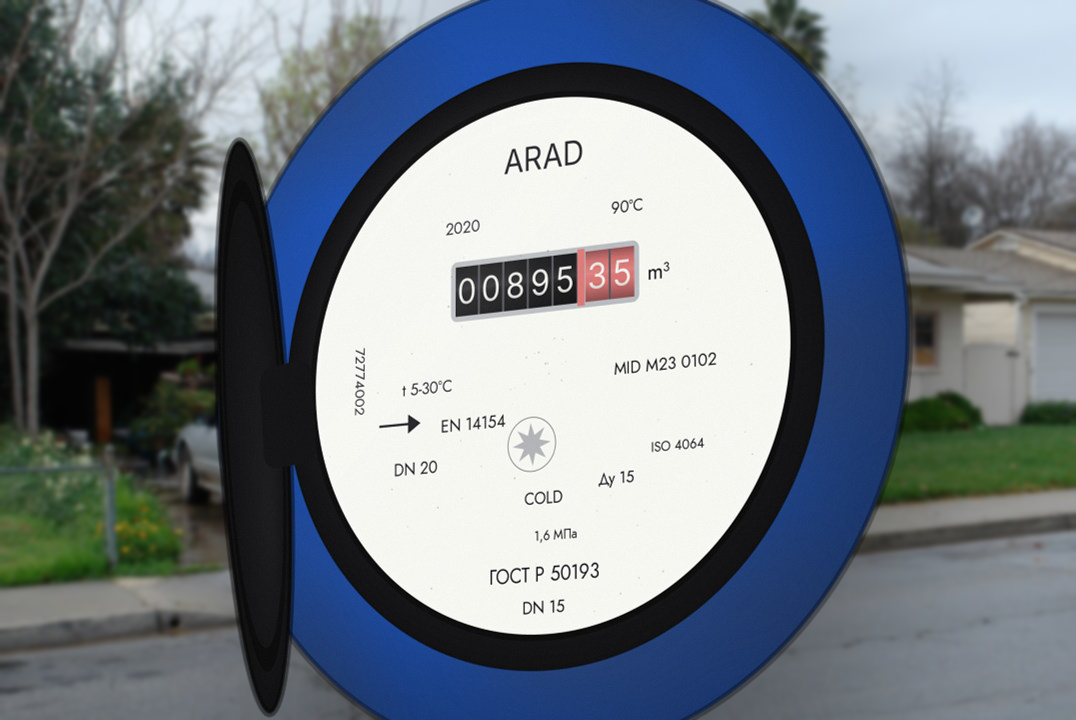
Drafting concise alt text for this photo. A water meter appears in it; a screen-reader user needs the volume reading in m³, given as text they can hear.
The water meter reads 895.35 m³
